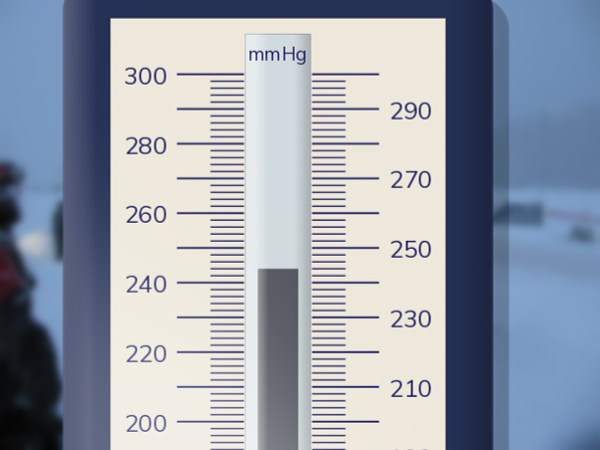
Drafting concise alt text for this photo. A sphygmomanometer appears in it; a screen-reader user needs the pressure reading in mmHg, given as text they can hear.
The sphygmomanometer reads 244 mmHg
